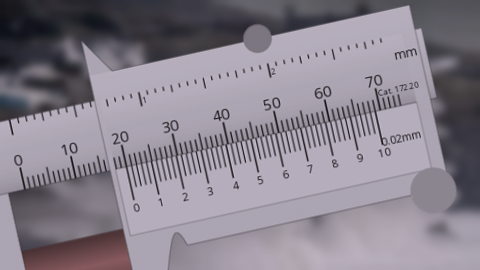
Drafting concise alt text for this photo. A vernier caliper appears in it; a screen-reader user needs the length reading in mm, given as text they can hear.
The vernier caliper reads 20.0 mm
